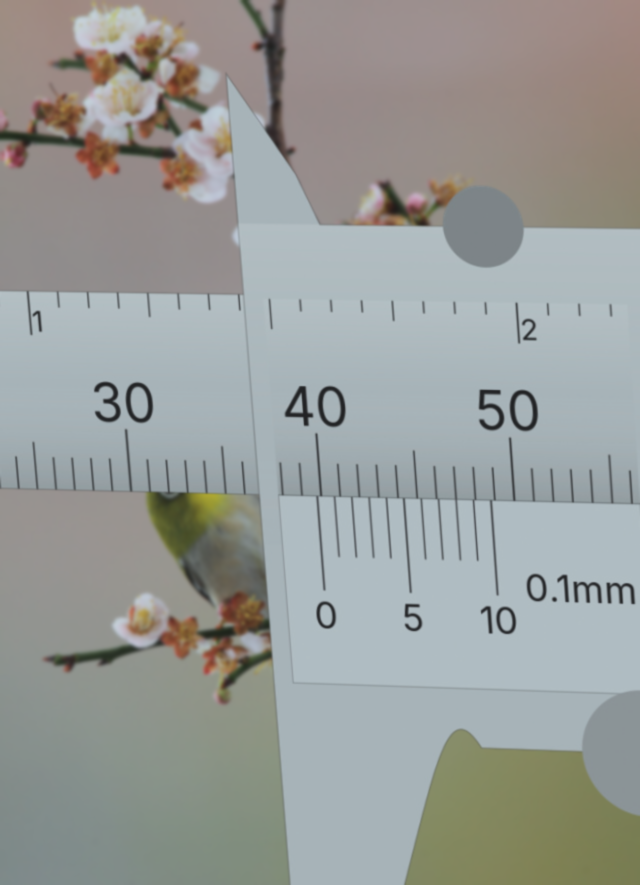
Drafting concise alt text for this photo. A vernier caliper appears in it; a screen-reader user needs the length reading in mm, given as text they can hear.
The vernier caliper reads 39.8 mm
